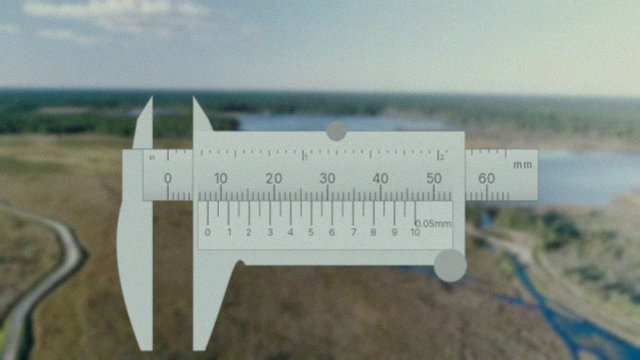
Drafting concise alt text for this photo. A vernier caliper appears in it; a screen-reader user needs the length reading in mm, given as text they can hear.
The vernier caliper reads 7.5 mm
